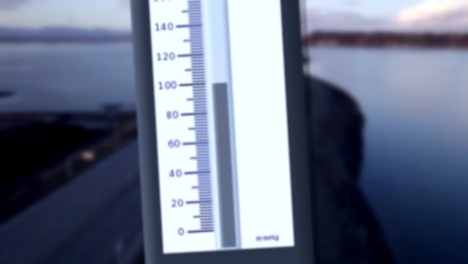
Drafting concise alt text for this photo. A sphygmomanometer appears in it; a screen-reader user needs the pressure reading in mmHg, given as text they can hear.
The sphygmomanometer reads 100 mmHg
